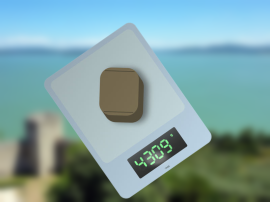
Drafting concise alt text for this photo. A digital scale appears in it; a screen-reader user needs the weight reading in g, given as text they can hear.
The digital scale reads 4309 g
